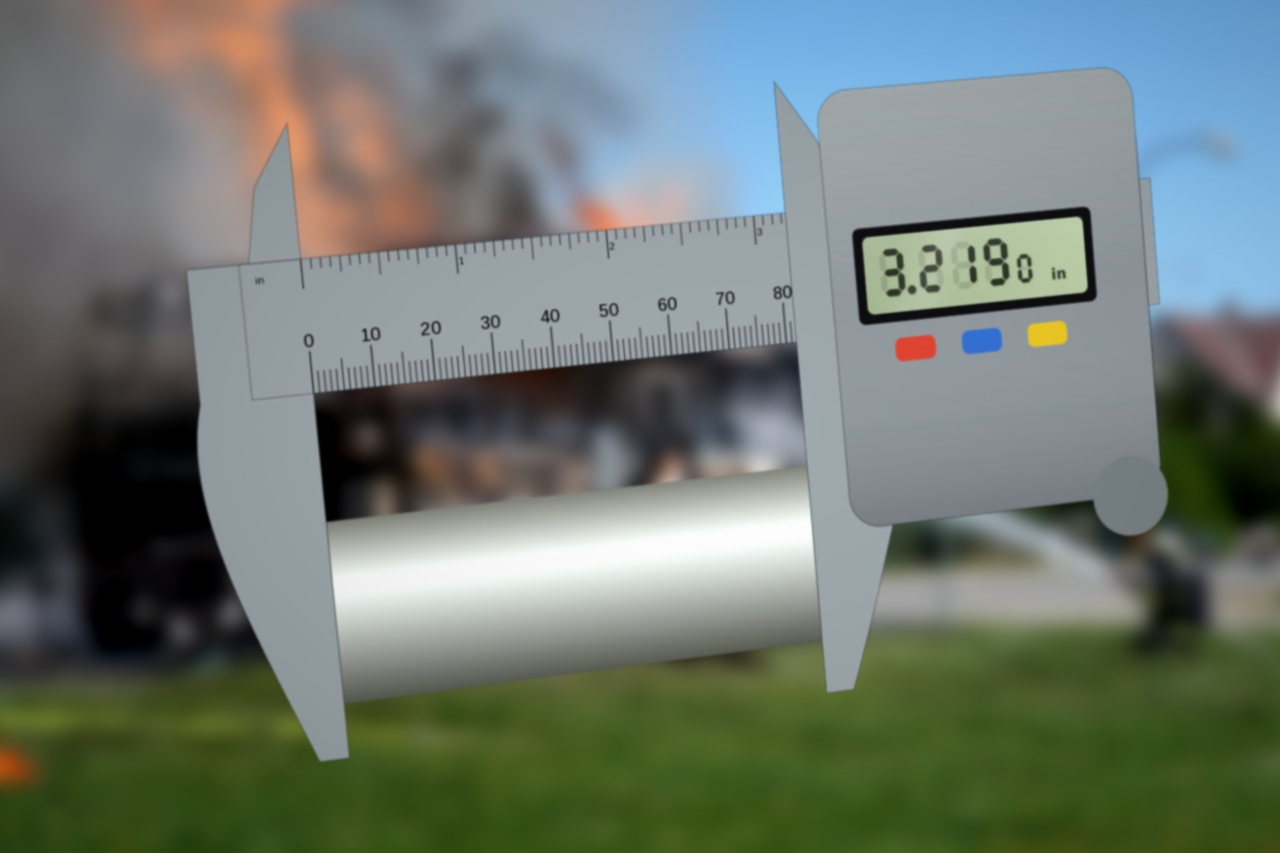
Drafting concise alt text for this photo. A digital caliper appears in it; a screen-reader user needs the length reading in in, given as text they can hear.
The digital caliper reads 3.2190 in
